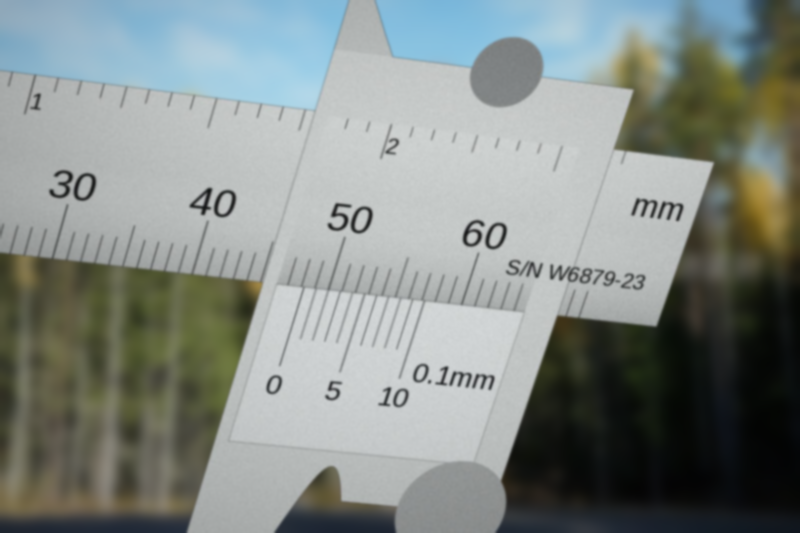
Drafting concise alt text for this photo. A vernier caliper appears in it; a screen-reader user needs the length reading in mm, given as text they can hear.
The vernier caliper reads 48.2 mm
